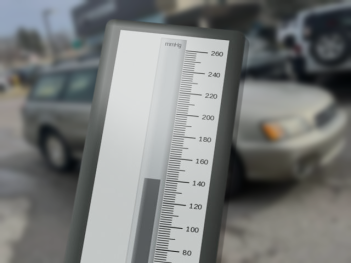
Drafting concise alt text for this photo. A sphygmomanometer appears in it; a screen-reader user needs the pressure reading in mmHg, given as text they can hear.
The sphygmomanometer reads 140 mmHg
